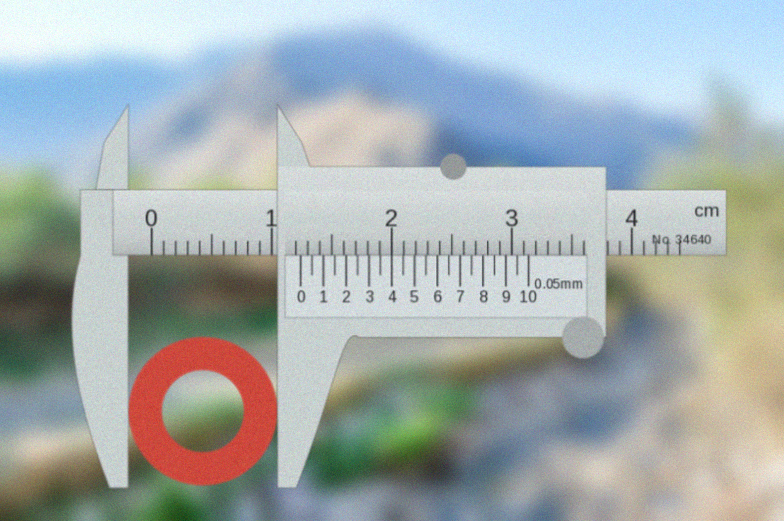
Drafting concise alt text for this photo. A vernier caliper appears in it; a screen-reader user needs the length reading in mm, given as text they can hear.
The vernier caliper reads 12.4 mm
